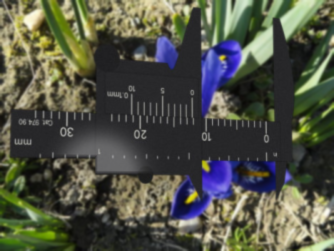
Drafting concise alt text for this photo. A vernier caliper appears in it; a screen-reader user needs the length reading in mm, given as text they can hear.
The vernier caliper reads 12.2 mm
